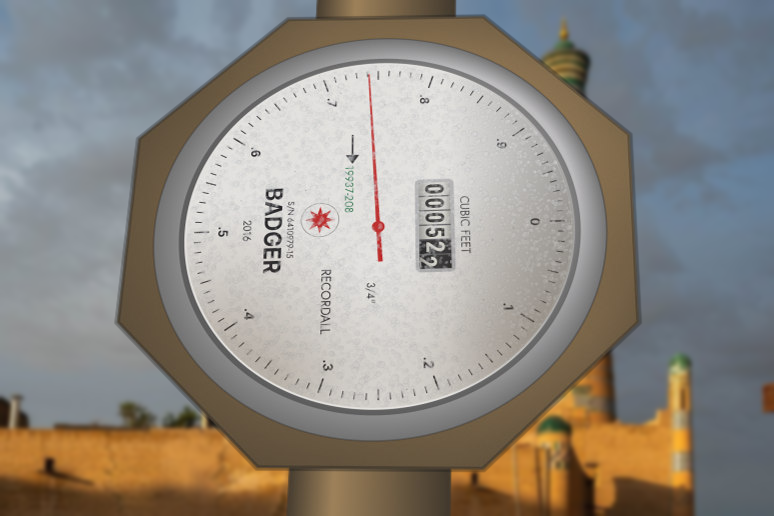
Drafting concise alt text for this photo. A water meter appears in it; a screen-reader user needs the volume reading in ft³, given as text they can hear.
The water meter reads 521.74 ft³
